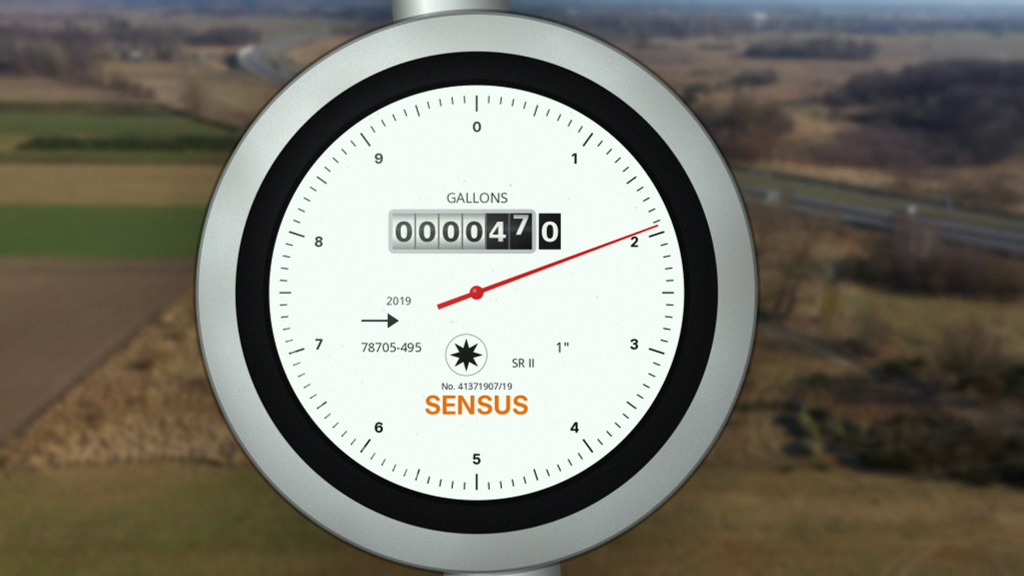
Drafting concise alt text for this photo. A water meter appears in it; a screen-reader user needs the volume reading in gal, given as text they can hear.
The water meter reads 471.9 gal
